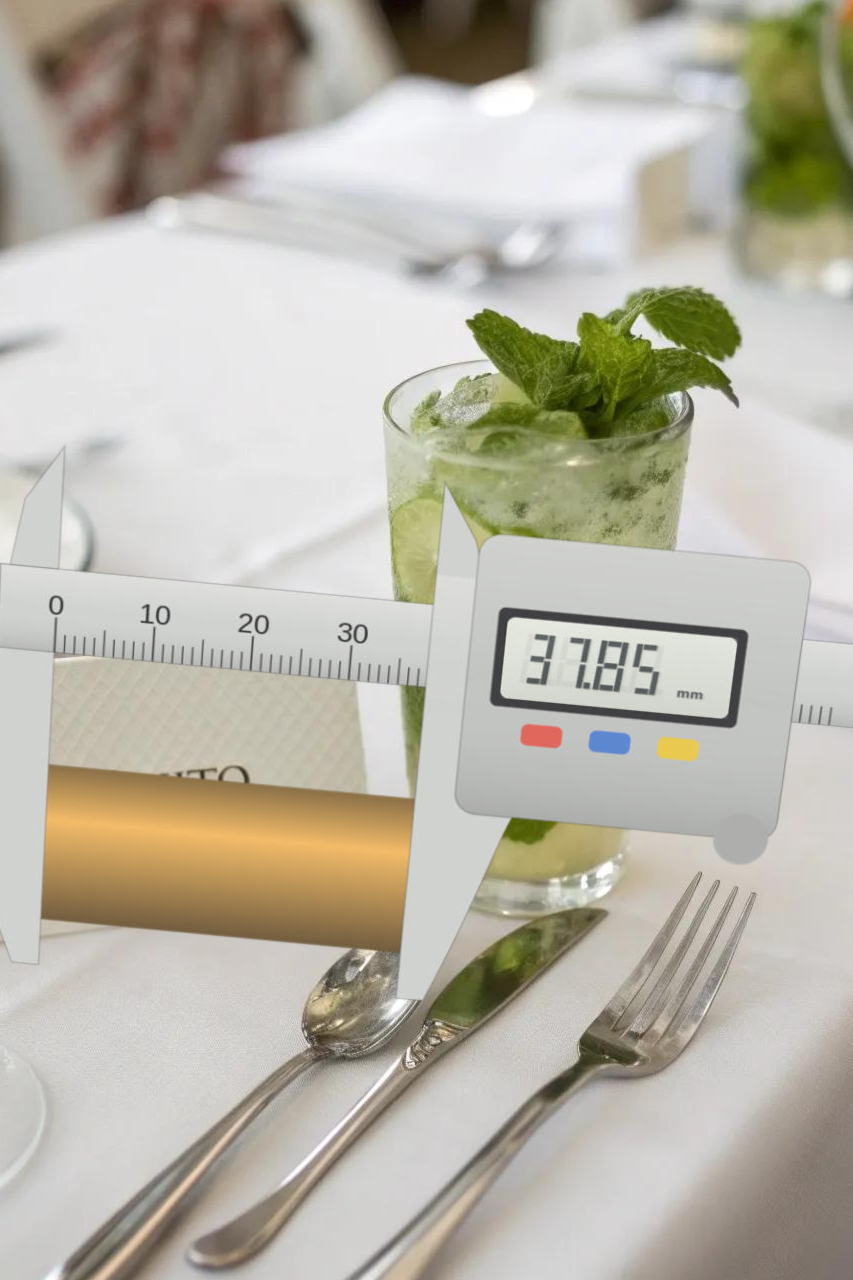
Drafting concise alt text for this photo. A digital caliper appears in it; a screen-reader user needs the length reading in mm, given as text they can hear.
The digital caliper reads 37.85 mm
